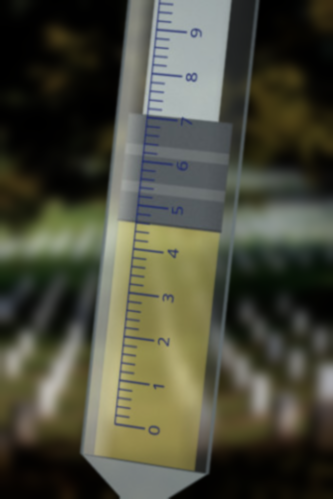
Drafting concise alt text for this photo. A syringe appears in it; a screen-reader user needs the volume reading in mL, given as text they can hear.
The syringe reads 4.6 mL
